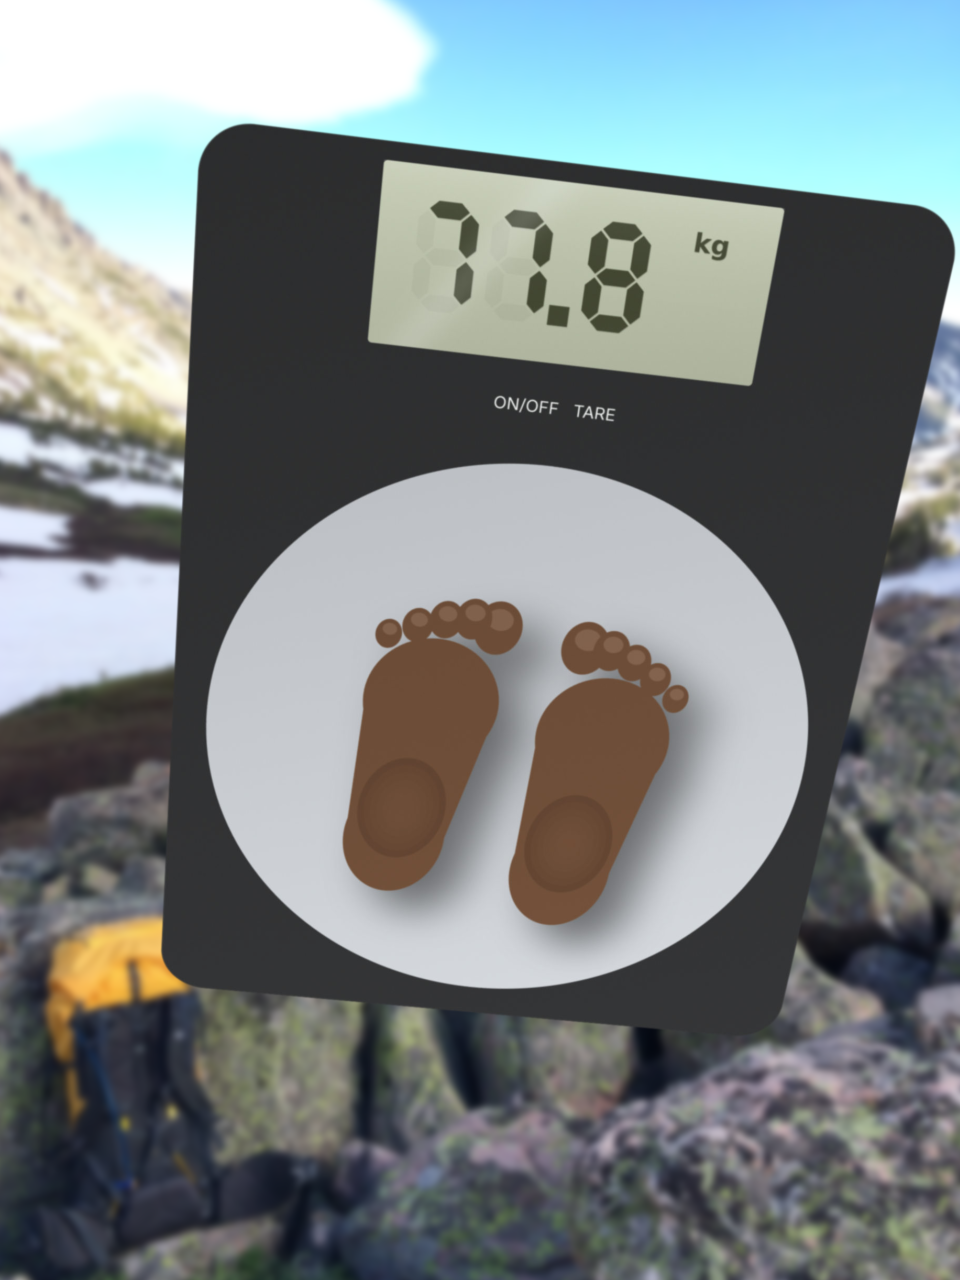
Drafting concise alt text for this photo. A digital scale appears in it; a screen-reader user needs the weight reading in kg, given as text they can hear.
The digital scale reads 77.8 kg
